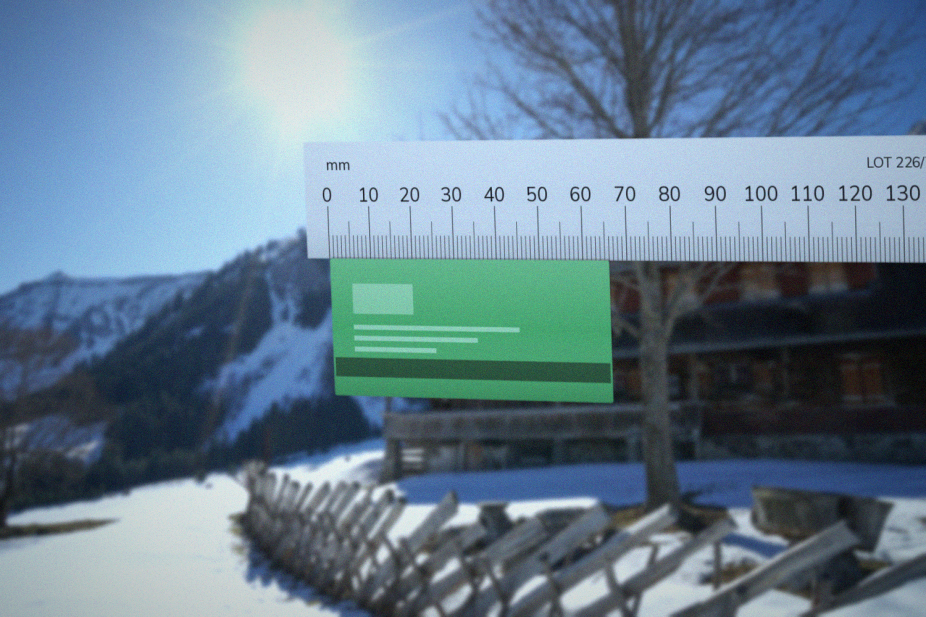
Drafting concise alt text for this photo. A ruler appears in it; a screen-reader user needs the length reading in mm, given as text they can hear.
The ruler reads 66 mm
